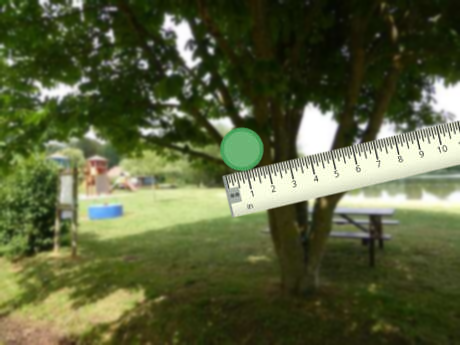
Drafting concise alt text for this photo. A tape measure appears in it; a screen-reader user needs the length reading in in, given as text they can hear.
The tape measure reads 2 in
